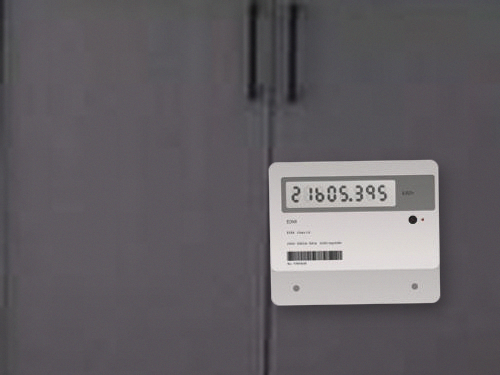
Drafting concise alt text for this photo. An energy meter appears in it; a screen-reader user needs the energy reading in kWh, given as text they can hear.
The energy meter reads 21605.395 kWh
